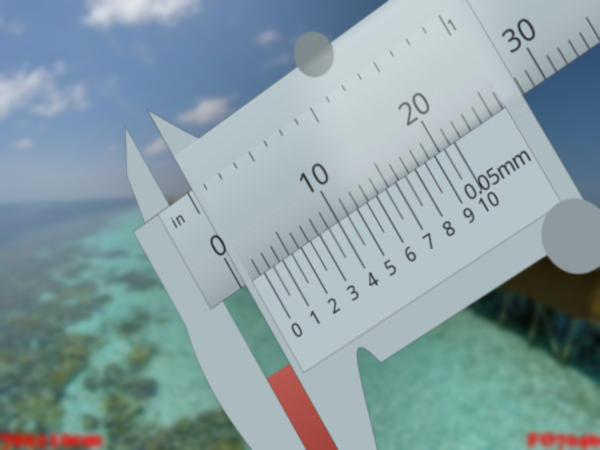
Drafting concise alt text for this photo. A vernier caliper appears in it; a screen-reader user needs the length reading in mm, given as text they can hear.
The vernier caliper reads 2.4 mm
